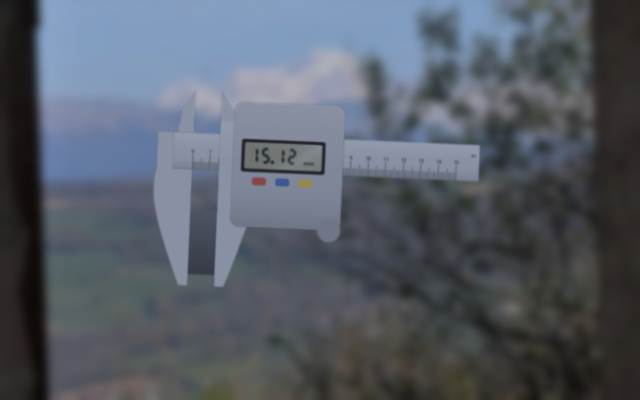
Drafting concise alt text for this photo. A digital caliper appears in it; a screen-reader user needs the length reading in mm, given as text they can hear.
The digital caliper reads 15.12 mm
